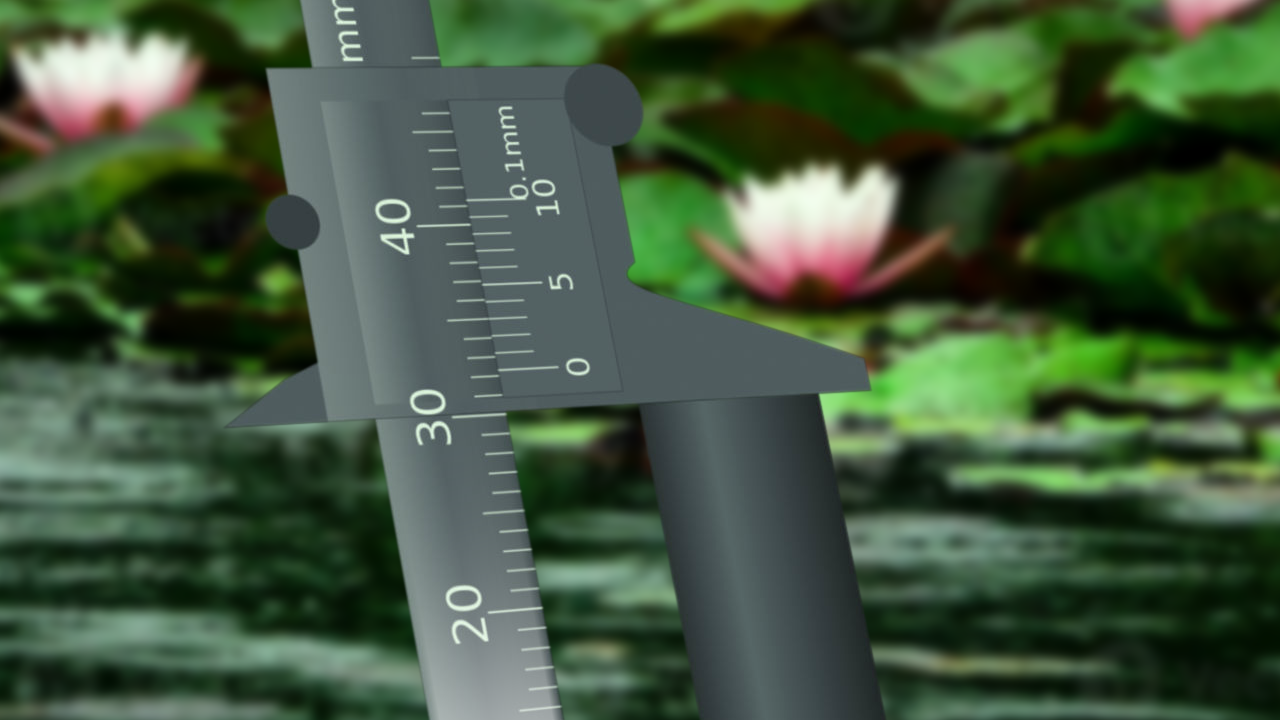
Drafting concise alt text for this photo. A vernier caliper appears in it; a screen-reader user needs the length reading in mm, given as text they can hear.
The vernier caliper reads 32.3 mm
